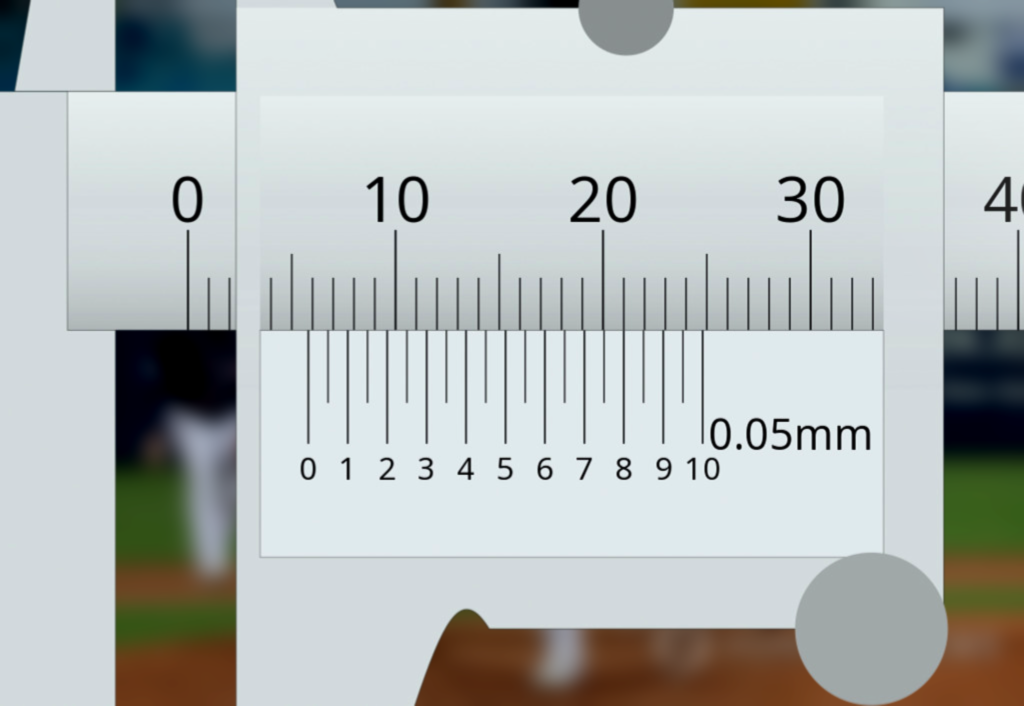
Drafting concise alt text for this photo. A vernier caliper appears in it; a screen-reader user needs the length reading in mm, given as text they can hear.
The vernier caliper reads 5.8 mm
